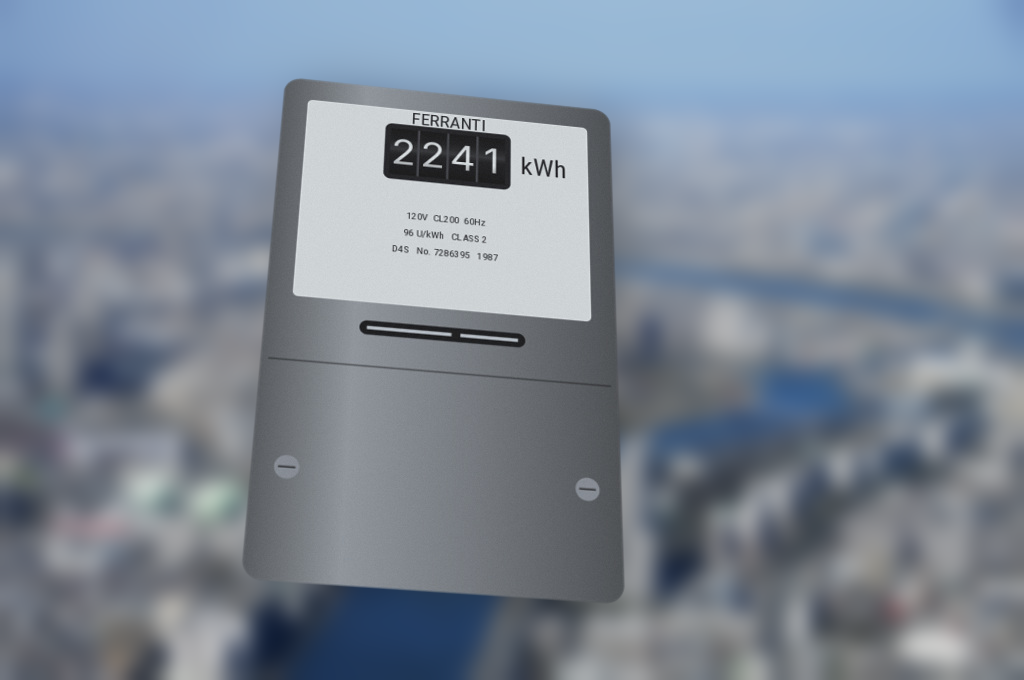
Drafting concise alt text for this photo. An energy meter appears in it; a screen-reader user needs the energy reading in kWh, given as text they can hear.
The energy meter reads 2241 kWh
